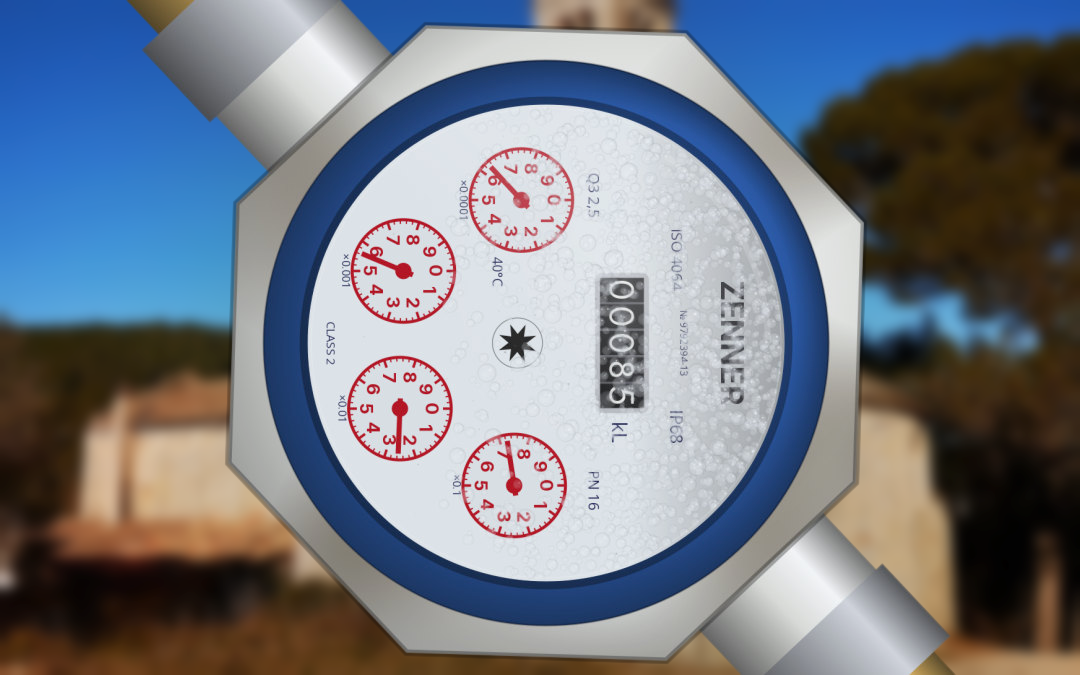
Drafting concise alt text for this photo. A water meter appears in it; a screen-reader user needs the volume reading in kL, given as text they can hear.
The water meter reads 85.7256 kL
